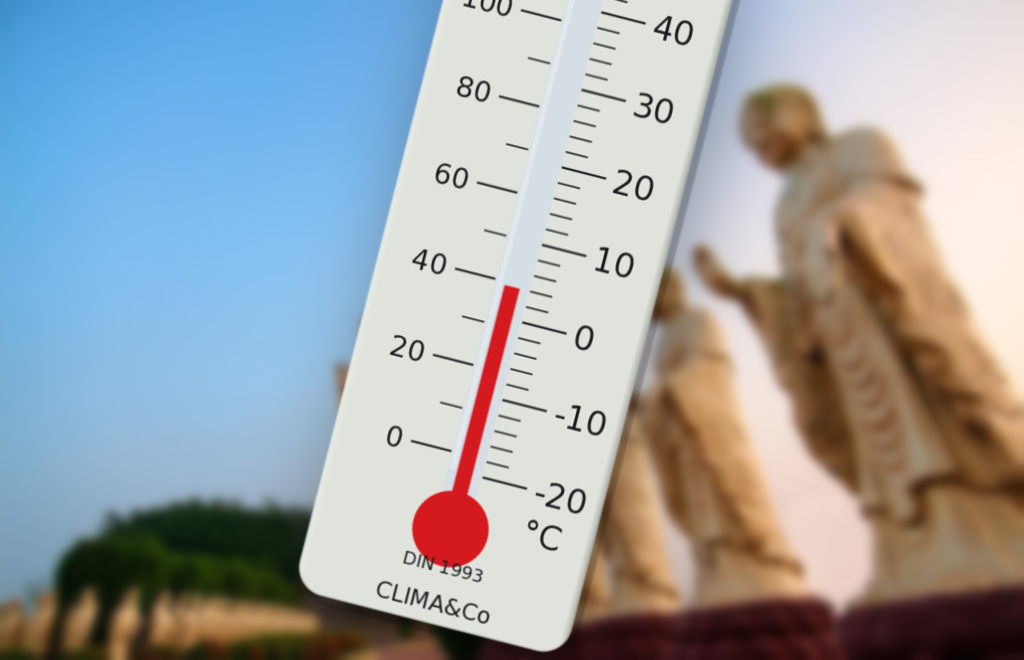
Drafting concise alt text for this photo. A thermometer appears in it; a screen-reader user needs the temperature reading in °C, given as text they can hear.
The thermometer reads 4 °C
